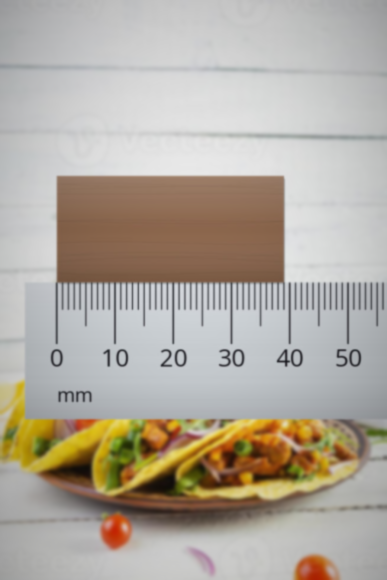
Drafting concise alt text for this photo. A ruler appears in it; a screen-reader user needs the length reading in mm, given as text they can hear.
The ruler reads 39 mm
